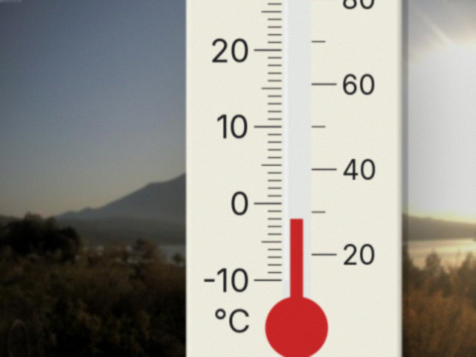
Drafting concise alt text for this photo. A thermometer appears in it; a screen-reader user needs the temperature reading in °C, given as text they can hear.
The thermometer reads -2 °C
